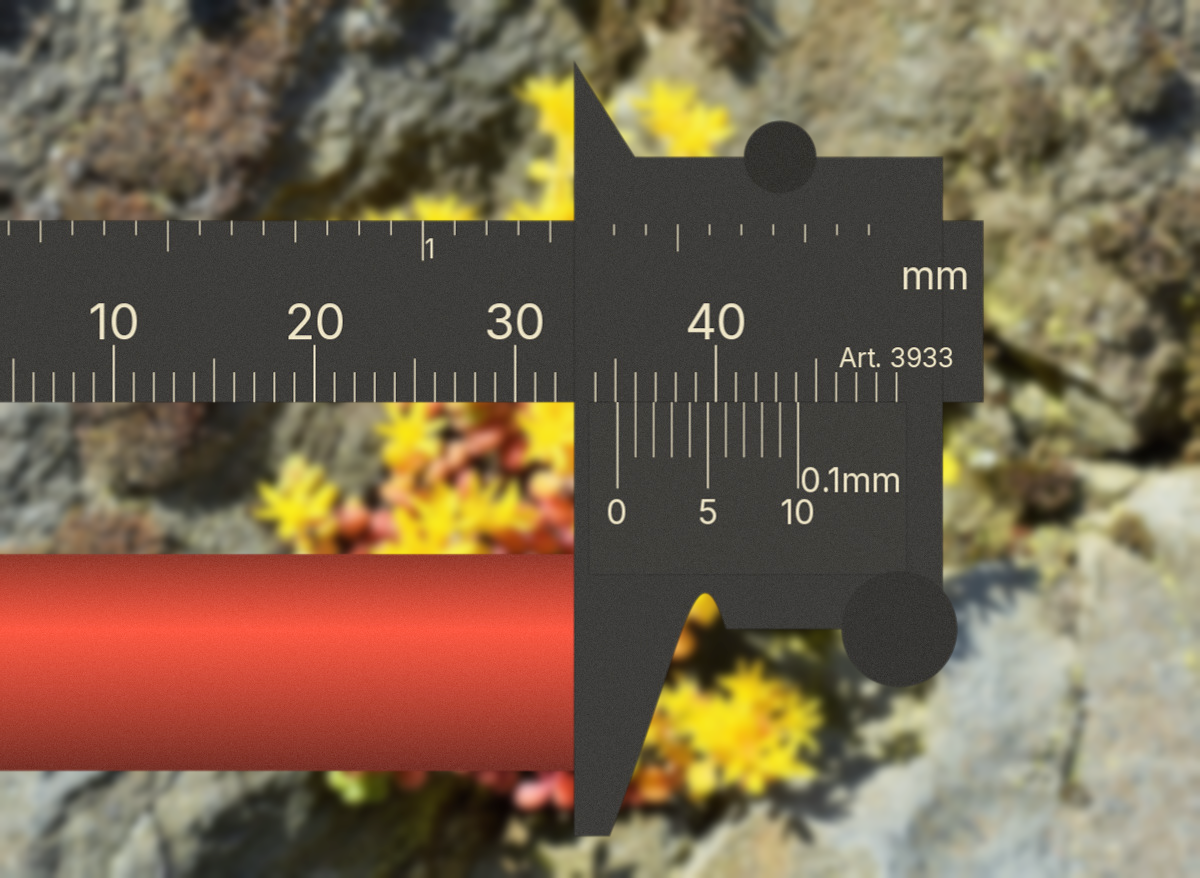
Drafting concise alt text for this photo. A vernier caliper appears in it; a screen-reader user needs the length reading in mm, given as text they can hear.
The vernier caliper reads 35.1 mm
